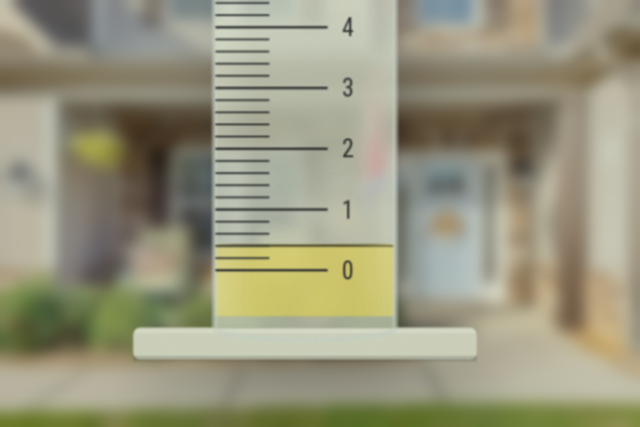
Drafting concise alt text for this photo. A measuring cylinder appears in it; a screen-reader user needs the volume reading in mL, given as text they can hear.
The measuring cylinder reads 0.4 mL
